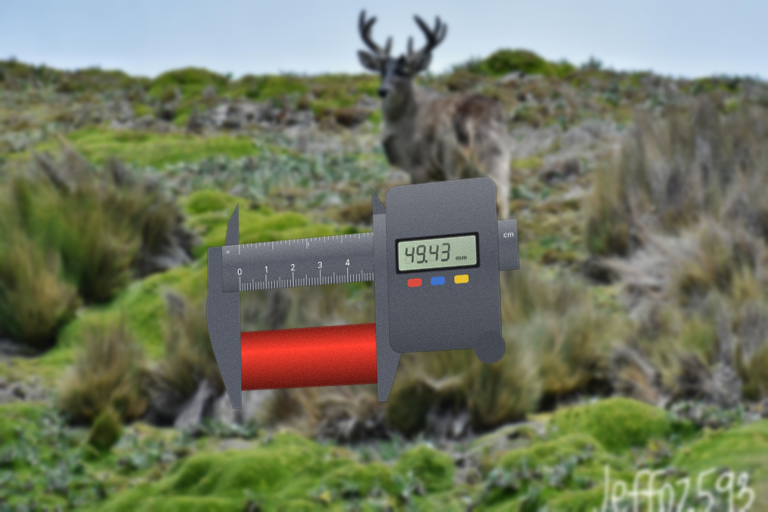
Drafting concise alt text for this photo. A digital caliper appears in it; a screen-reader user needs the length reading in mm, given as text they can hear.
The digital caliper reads 49.43 mm
